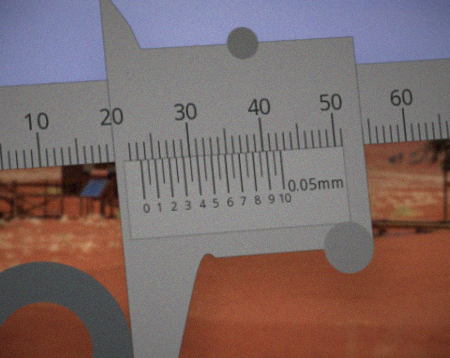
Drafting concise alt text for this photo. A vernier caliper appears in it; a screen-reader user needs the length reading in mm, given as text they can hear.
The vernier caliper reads 23.4 mm
